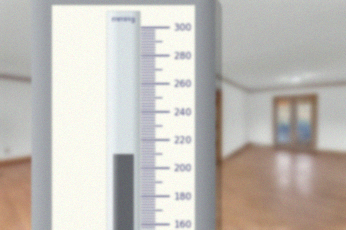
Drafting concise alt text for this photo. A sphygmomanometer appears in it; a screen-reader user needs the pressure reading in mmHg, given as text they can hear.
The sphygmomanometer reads 210 mmHg
